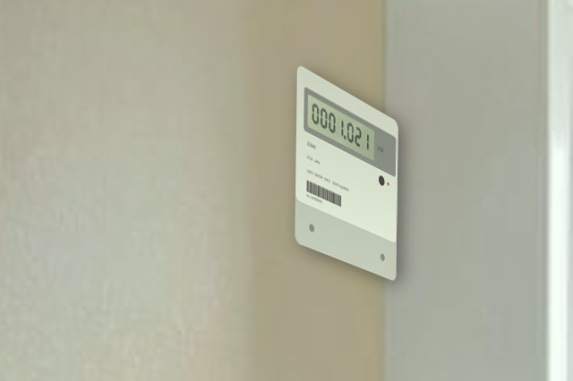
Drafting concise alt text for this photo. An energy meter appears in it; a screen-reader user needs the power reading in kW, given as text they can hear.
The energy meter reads 1.021 kW
